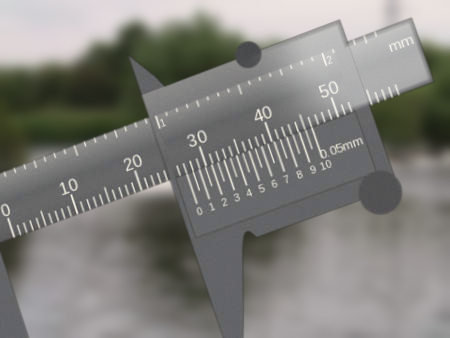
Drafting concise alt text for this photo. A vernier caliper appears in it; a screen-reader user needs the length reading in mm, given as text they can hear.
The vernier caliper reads 27.0 mm
